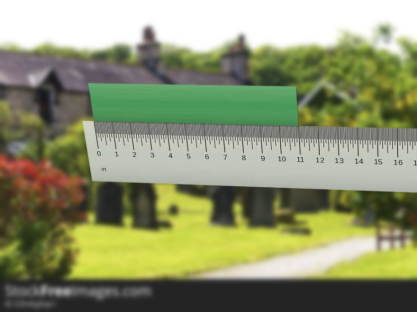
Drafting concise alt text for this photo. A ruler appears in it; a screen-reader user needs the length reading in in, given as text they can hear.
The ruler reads 11 in
